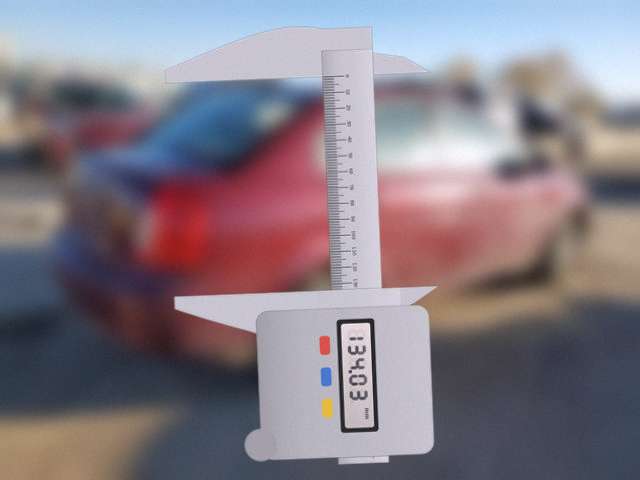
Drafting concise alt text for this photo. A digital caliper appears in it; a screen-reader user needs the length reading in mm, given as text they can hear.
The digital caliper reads 134.03 mm
